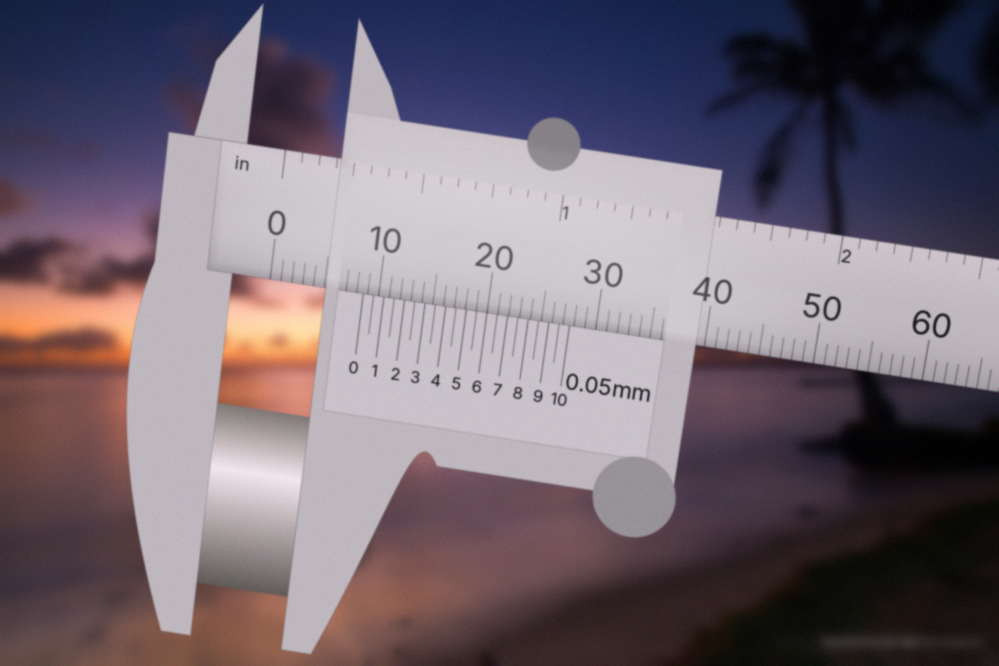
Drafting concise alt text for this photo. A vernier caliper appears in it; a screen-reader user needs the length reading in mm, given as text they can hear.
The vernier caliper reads 8.6 mm
